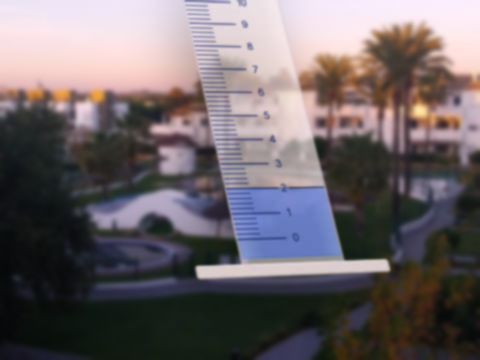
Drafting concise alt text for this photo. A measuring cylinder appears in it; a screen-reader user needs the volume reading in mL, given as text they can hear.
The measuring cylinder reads 2 mL
